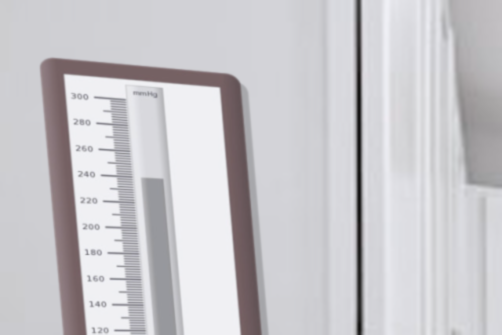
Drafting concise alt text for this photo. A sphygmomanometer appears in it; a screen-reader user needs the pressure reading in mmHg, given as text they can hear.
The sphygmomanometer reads 240 mmHg
